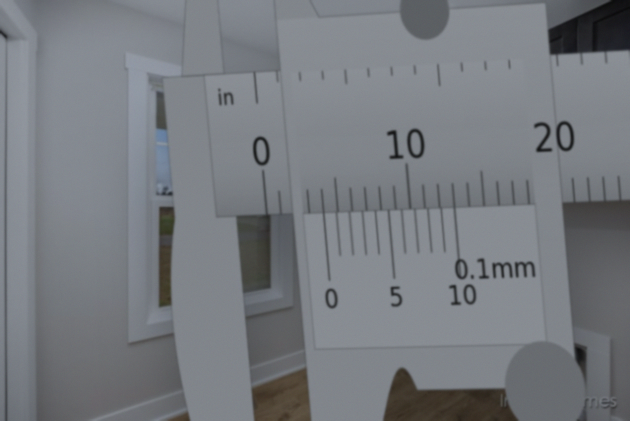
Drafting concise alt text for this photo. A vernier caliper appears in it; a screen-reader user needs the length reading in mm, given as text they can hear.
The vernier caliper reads 4.0 mm
